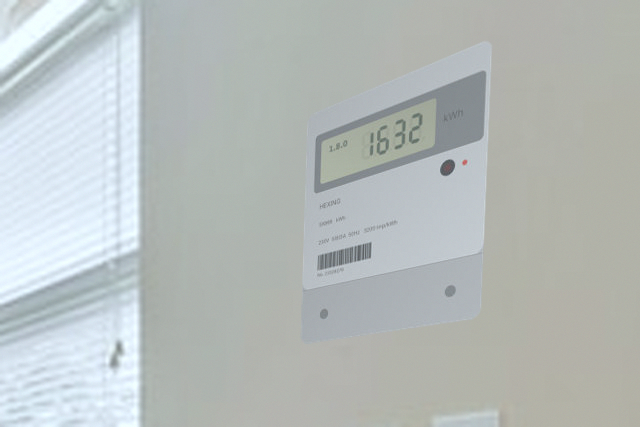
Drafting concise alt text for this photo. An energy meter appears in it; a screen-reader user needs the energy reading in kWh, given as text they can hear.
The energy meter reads 1632 kWh
